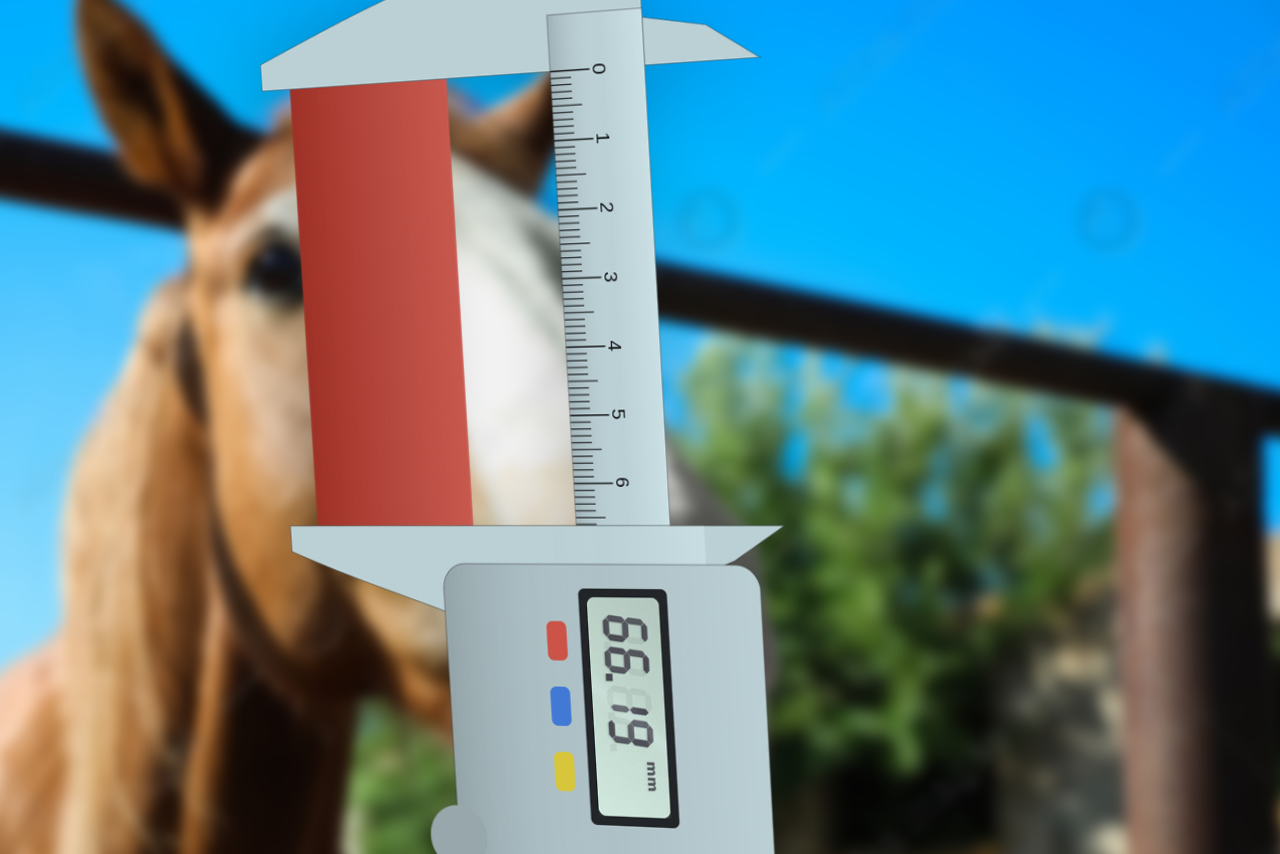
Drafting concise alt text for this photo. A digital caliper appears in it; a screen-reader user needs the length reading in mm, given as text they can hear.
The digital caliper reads 66.19 mm
